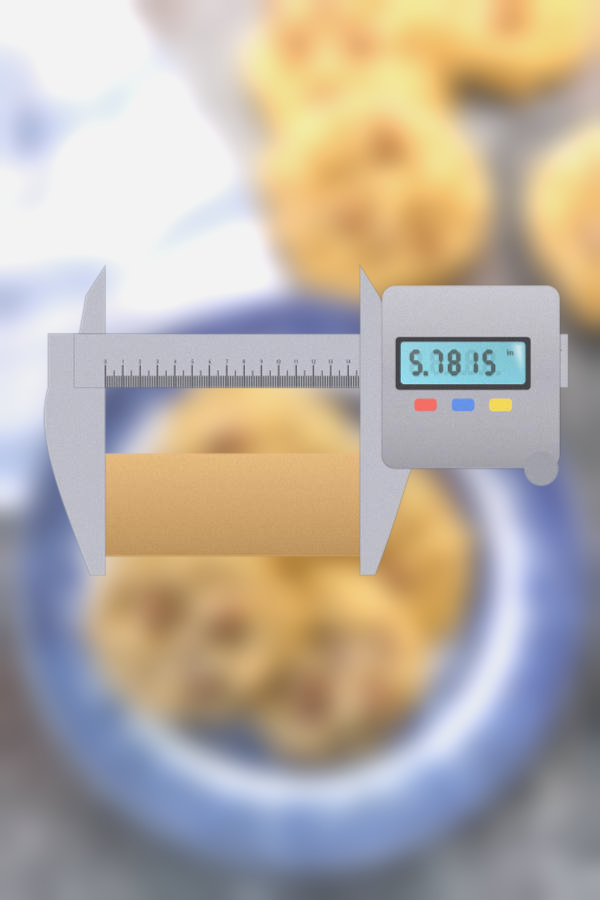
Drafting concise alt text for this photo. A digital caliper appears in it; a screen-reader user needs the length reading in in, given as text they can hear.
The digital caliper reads 5.7815 in
